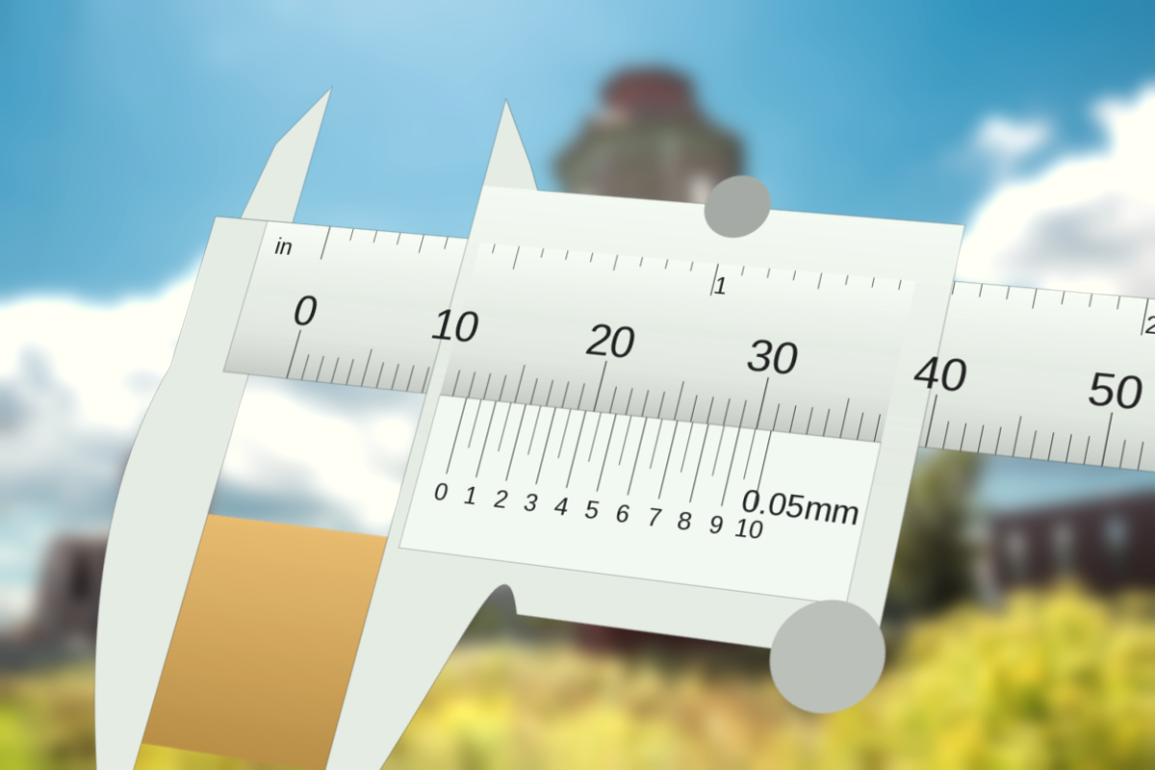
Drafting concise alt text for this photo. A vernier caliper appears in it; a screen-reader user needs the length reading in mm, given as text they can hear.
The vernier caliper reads 11.9 mm
